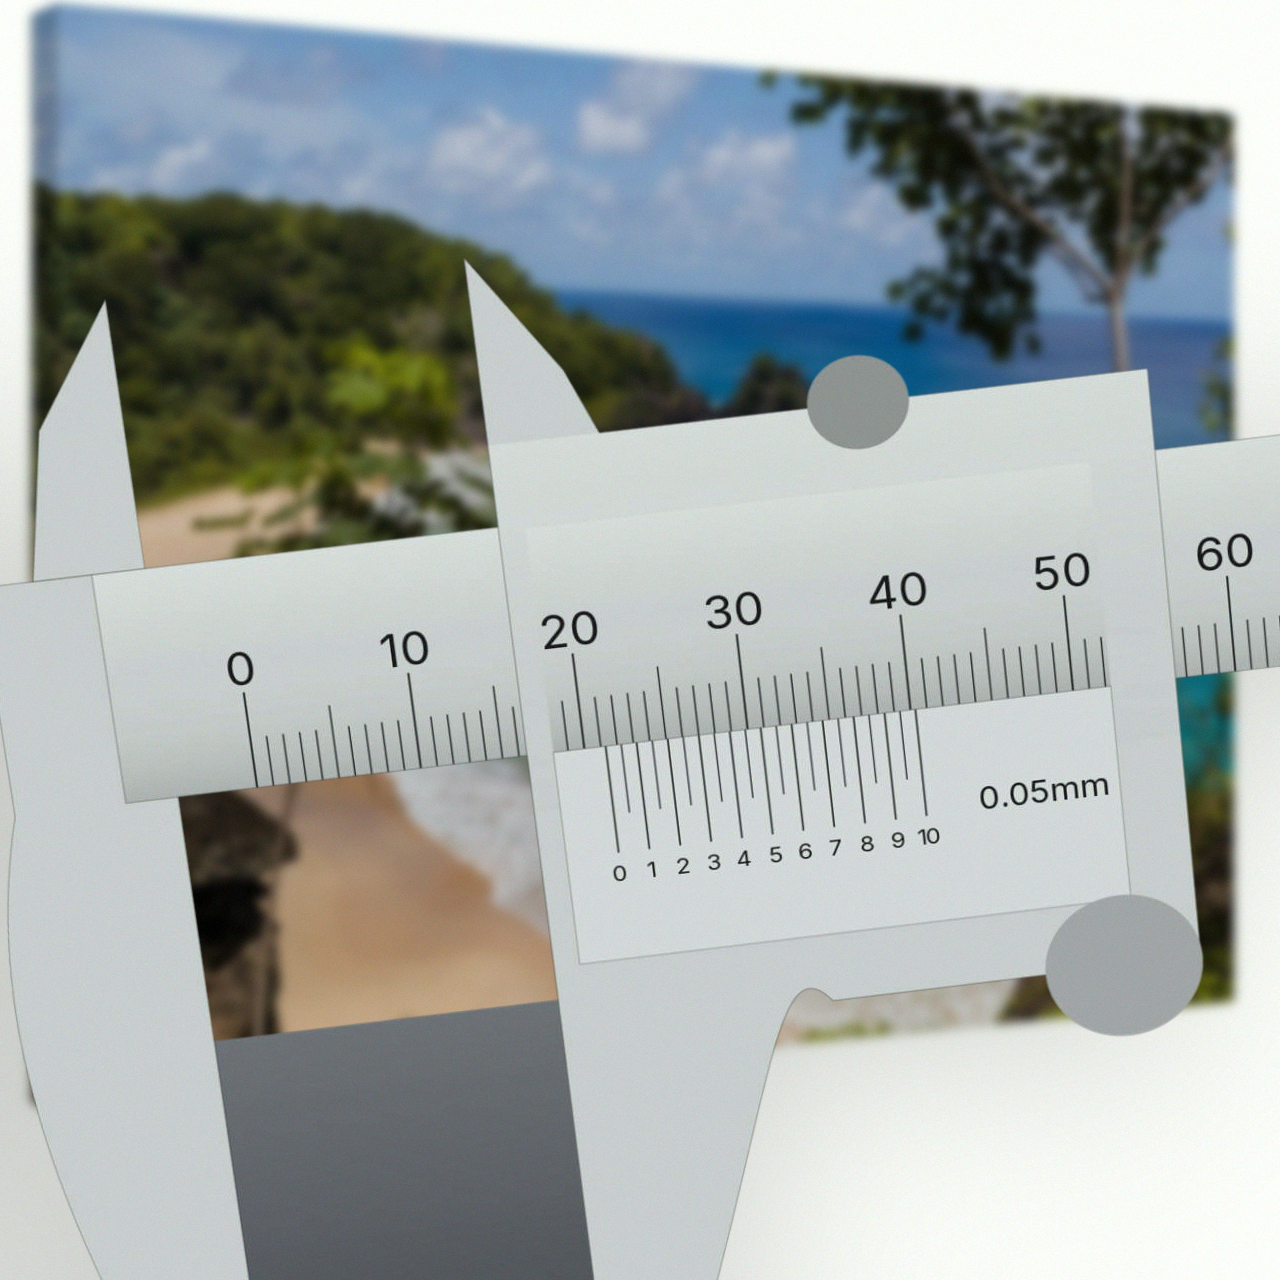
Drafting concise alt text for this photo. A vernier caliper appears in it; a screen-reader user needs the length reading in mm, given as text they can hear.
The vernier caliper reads 21.3 mm
